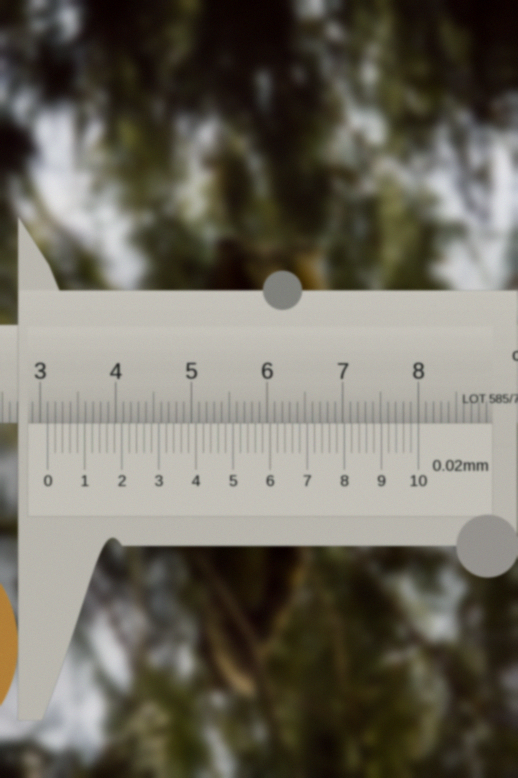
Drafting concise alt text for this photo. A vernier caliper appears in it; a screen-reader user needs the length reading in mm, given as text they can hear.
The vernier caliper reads 31.0 mm
